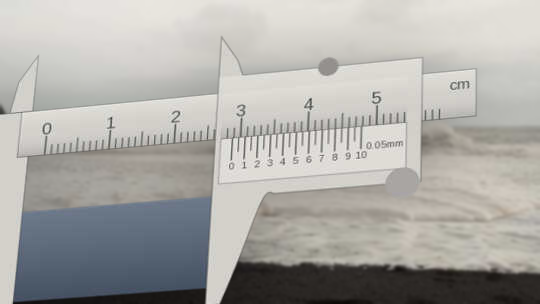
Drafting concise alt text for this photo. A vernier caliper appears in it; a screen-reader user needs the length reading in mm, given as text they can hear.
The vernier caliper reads 28.8 mm
